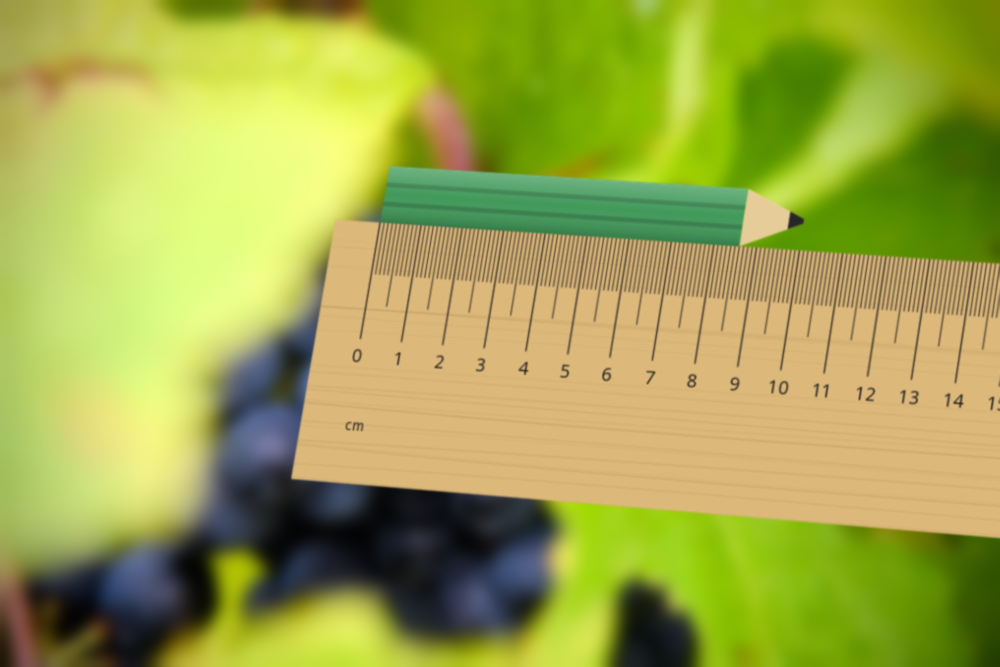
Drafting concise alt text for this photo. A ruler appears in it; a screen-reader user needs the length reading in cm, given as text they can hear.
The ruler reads 10 cm
